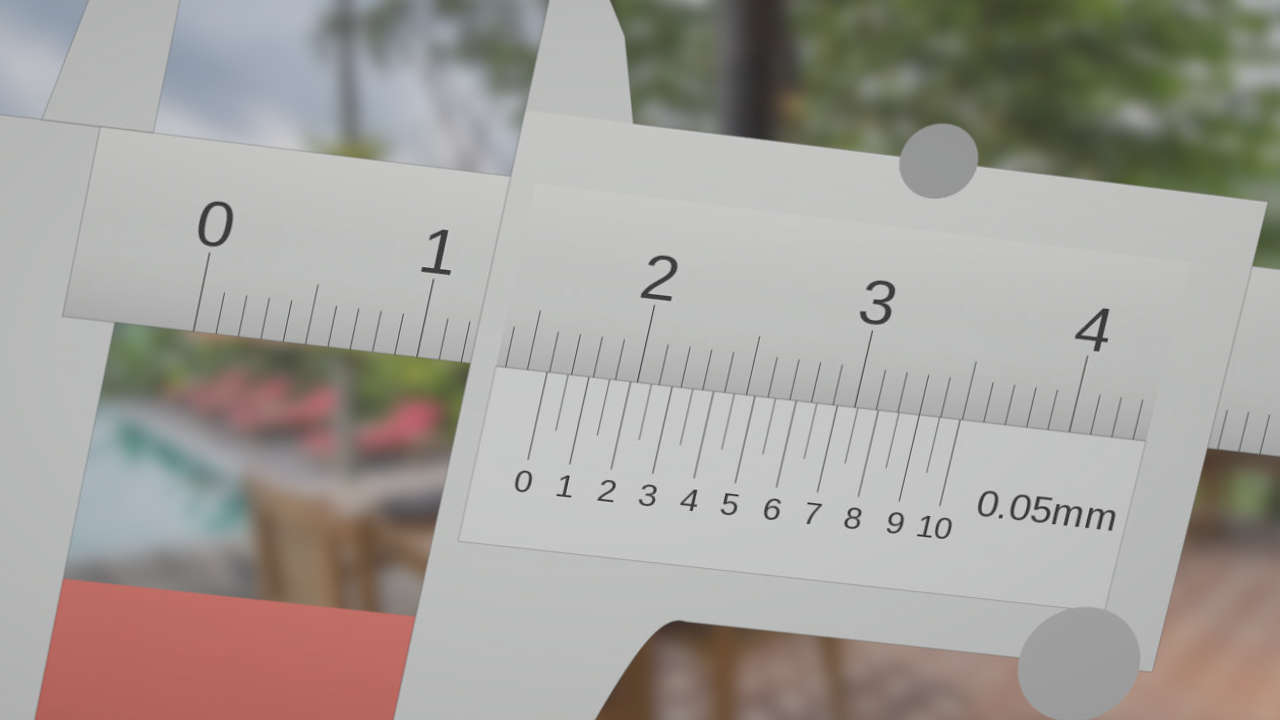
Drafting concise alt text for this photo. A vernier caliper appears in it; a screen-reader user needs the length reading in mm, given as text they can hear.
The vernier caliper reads 15.9 mm
